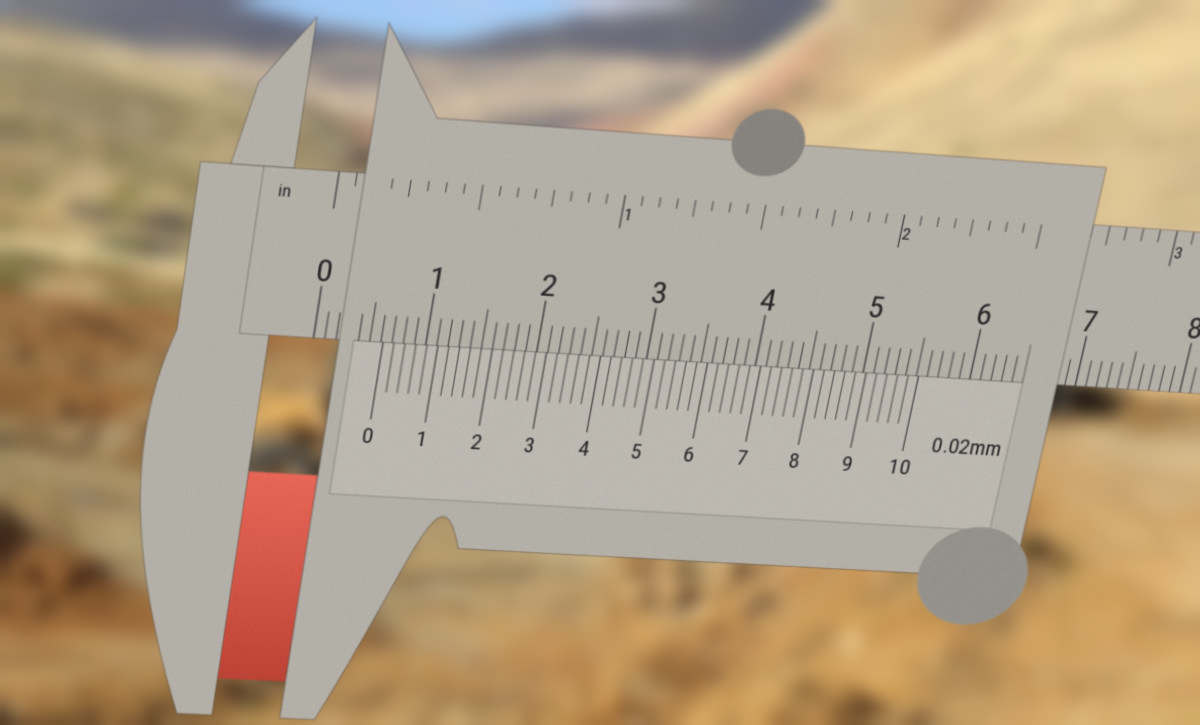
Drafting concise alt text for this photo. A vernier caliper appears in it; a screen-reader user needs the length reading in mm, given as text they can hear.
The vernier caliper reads 6.2 mm
